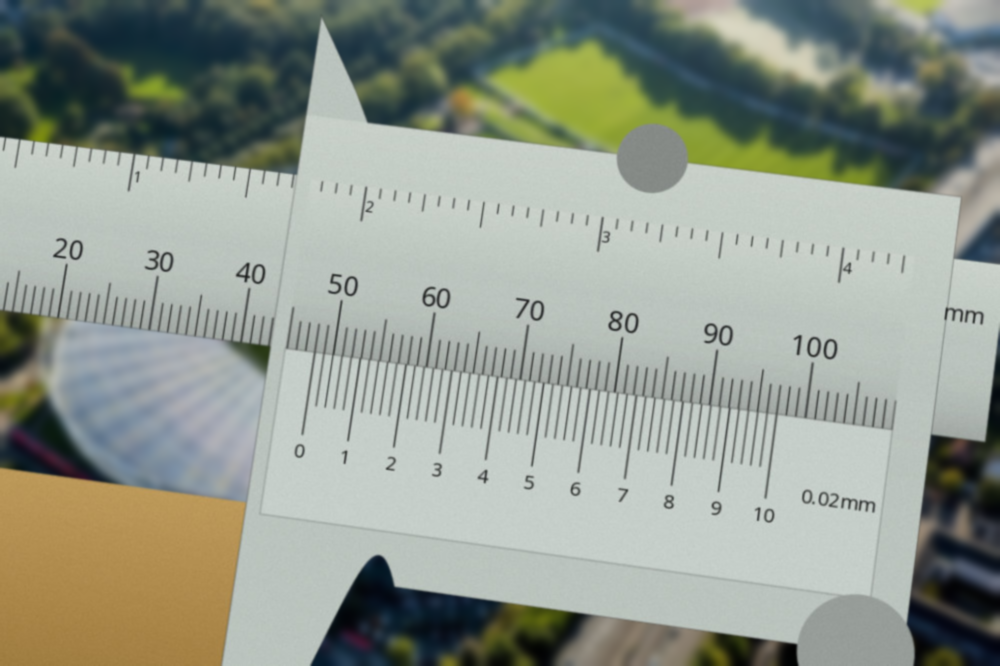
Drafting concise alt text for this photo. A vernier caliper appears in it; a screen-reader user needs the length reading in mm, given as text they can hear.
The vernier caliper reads 48.0 mm
